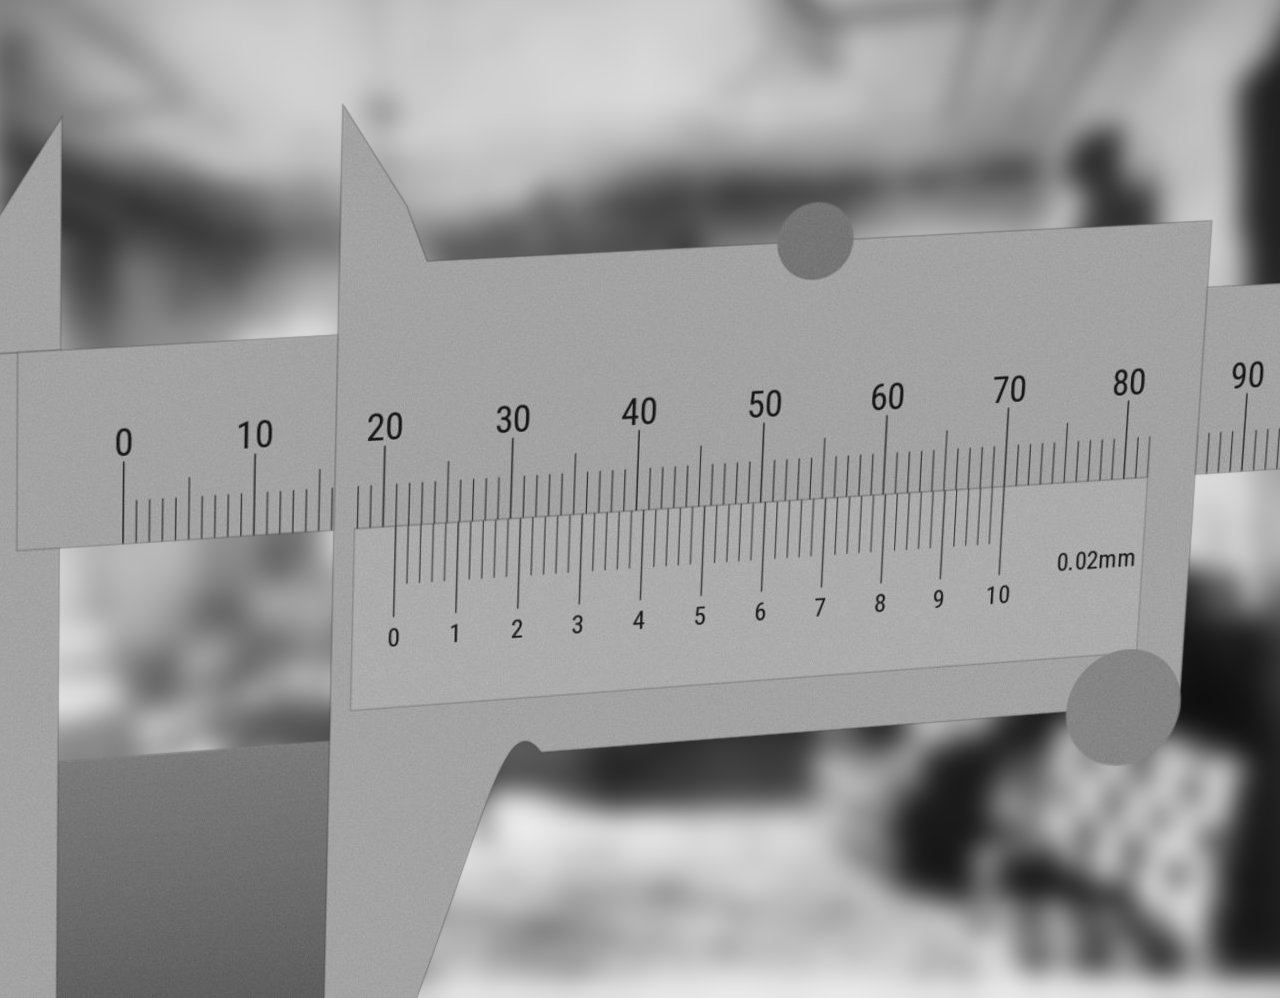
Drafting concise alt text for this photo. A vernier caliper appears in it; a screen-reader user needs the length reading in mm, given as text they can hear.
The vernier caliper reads 21.0 mm
